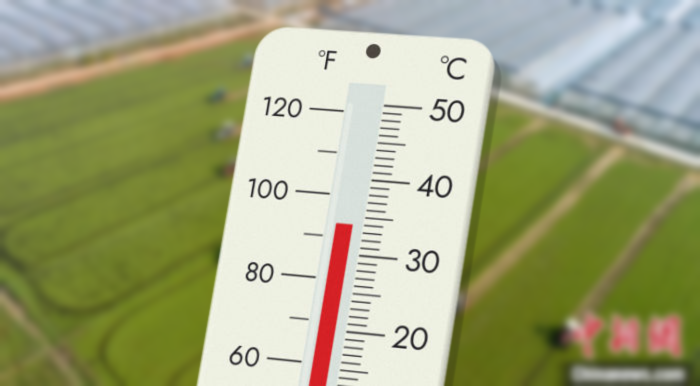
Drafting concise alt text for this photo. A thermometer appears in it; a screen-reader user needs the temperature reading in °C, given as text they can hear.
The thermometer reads 34 °C
